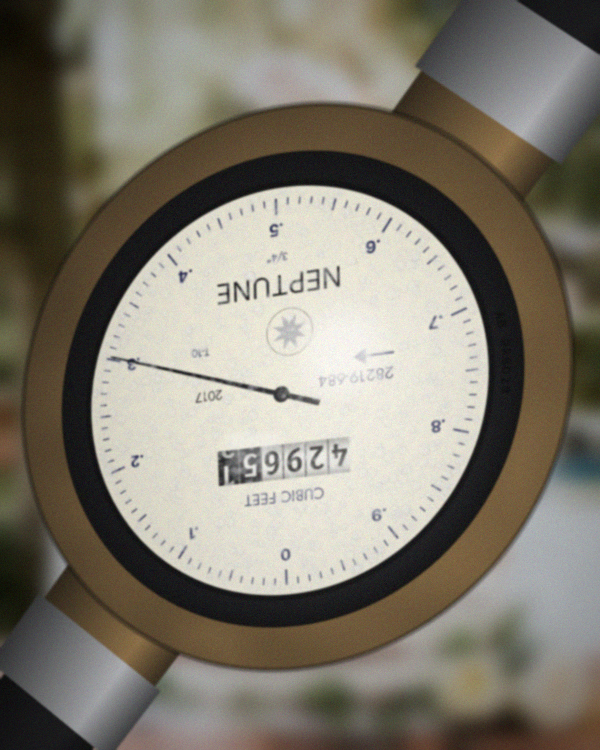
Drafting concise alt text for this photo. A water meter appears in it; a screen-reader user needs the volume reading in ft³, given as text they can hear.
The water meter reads 429651.30 ft³
